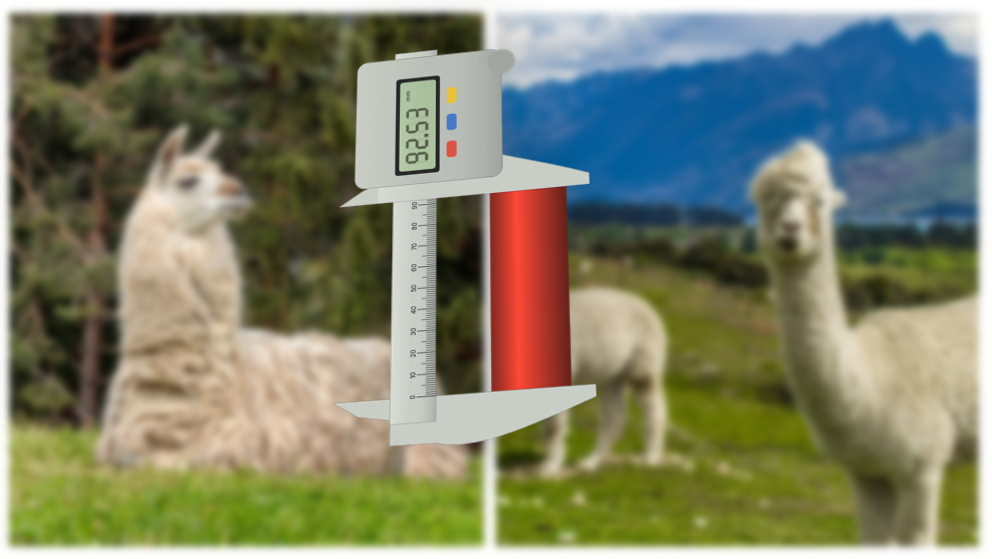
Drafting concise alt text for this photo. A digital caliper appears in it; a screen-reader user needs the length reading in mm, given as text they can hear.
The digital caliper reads 92.53 mm
